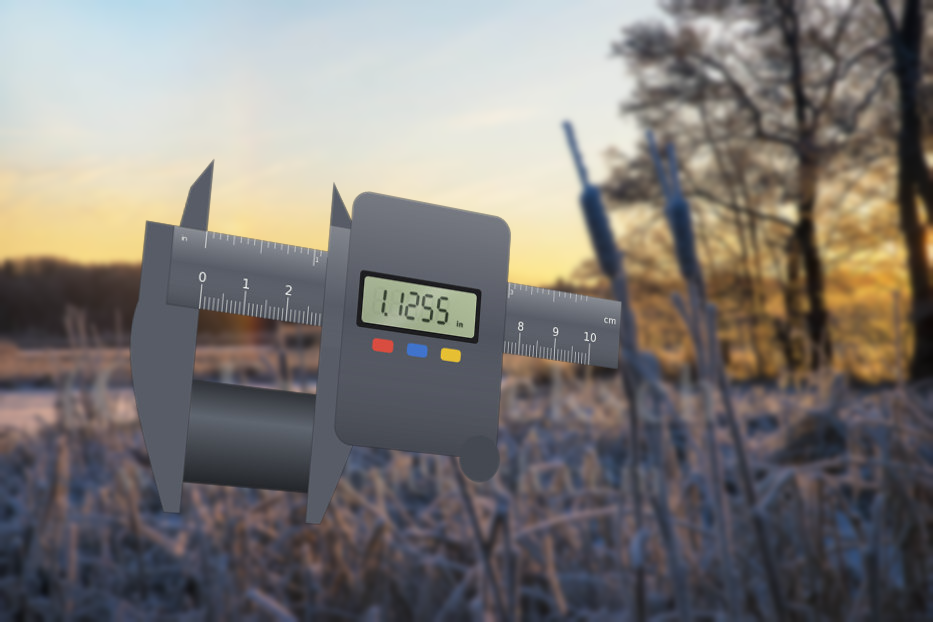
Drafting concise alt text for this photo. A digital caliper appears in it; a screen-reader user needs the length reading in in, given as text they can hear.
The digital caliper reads 1.1255 in
